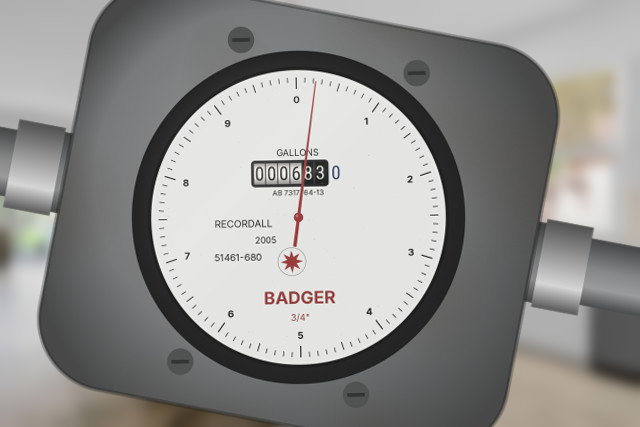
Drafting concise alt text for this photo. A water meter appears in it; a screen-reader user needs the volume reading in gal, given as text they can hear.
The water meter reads 6830.2 gal
